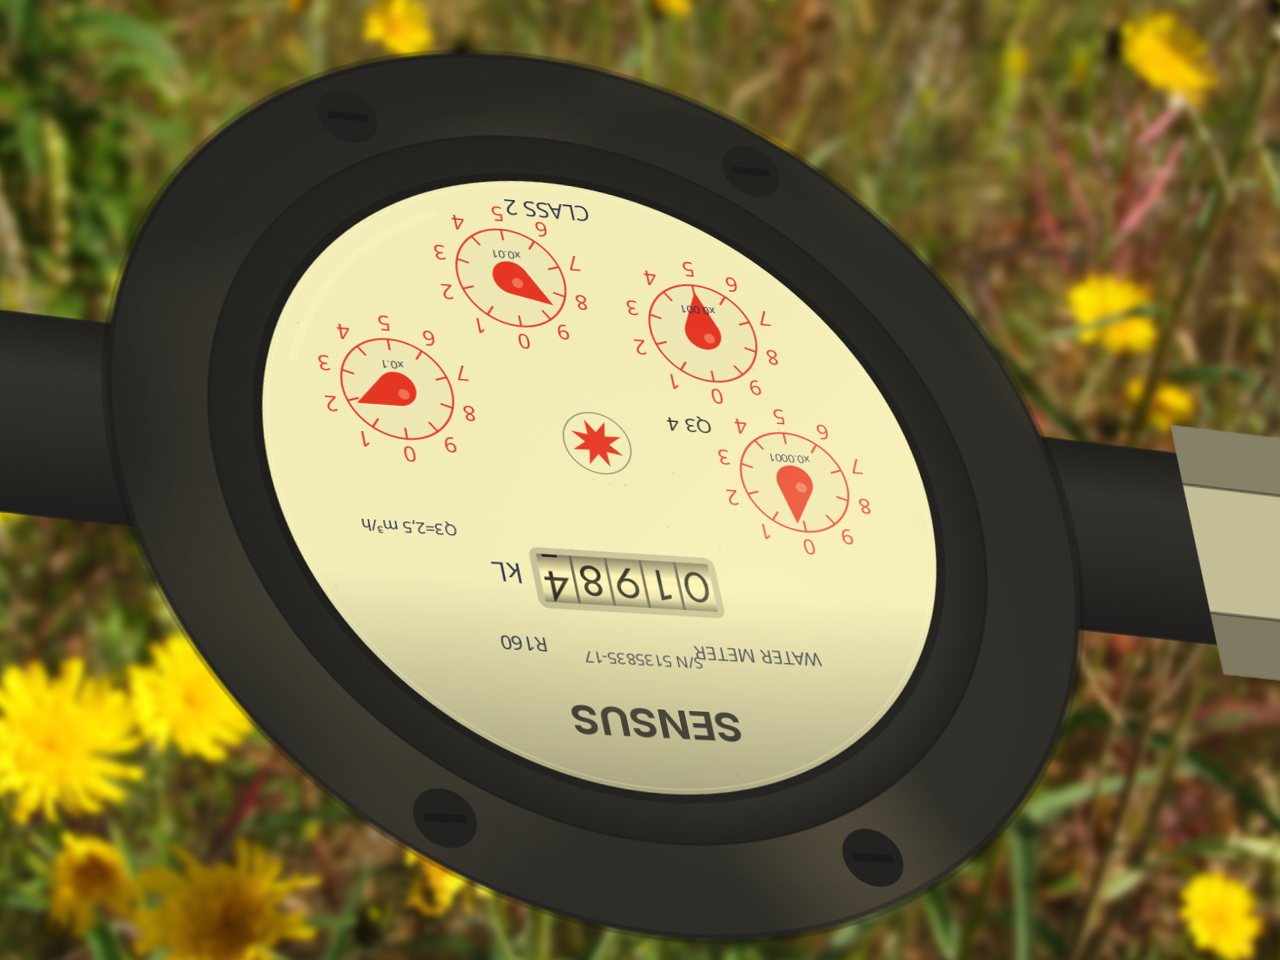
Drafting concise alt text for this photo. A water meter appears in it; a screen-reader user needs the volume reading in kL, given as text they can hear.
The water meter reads 1984.1850 kL
